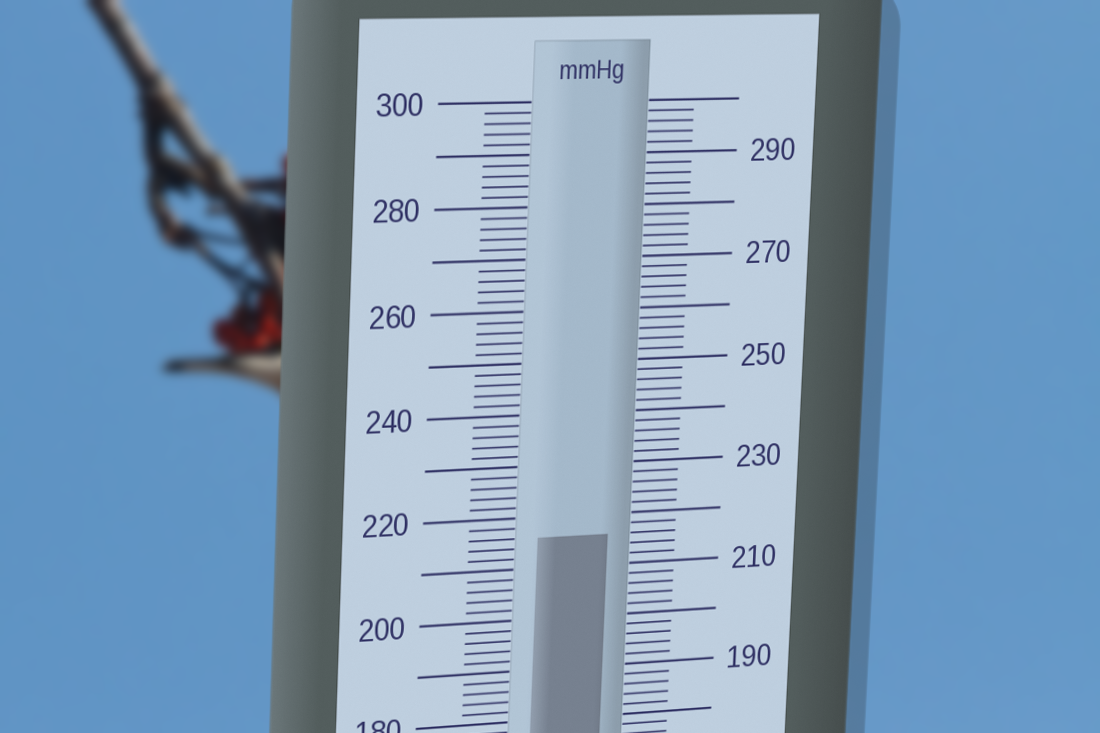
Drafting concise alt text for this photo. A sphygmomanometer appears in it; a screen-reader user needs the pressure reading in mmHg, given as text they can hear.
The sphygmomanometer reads 216 mmHg
